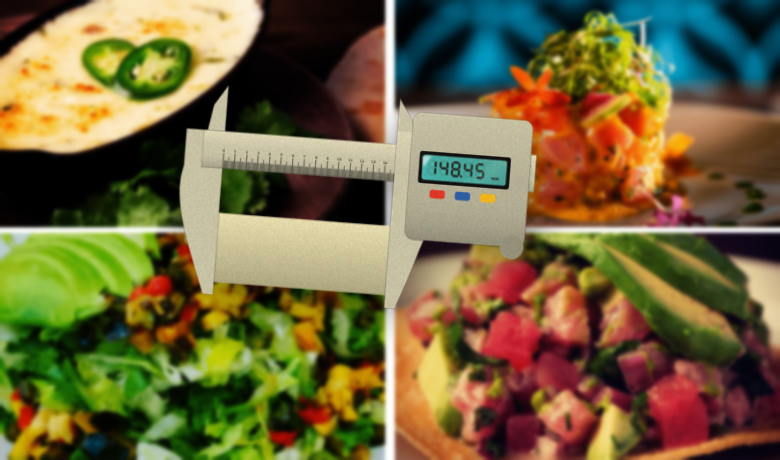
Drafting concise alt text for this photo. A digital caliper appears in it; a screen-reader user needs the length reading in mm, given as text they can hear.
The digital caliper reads 148.45 mm
